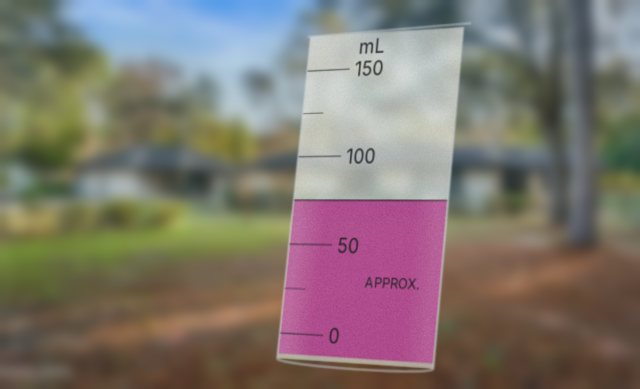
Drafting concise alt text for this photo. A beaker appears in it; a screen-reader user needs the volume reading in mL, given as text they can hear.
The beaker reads 75 mL
